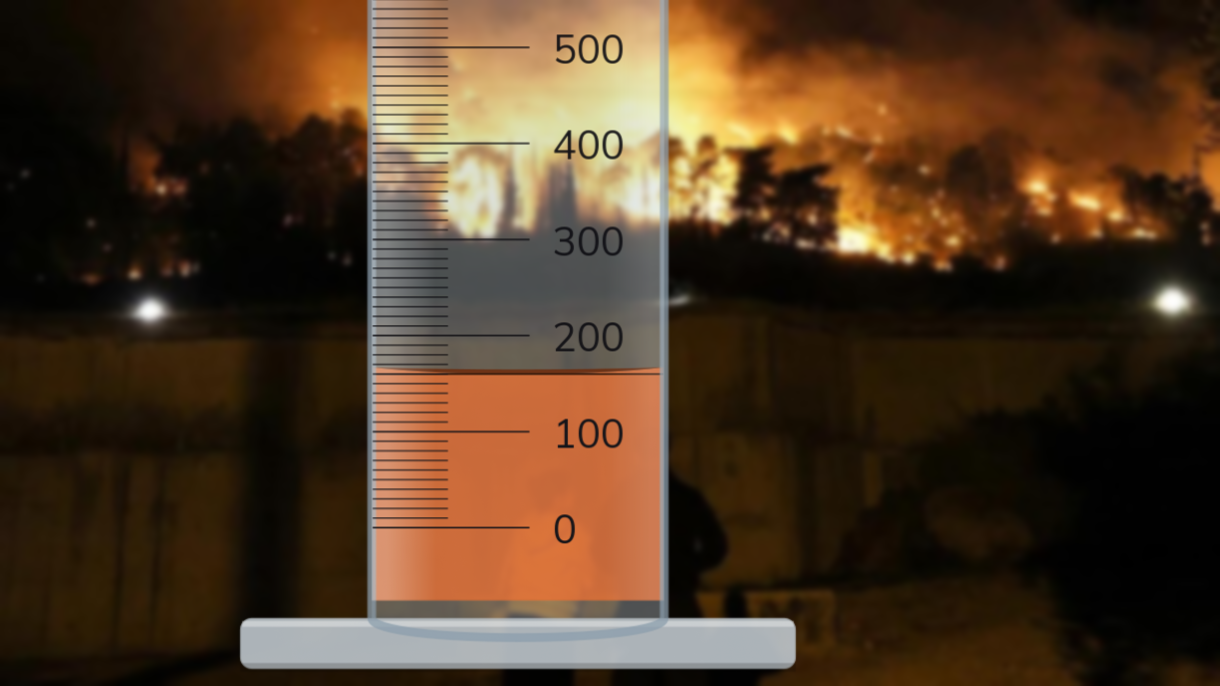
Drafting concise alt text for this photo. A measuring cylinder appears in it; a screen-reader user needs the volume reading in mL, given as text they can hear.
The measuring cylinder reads 160 mL
